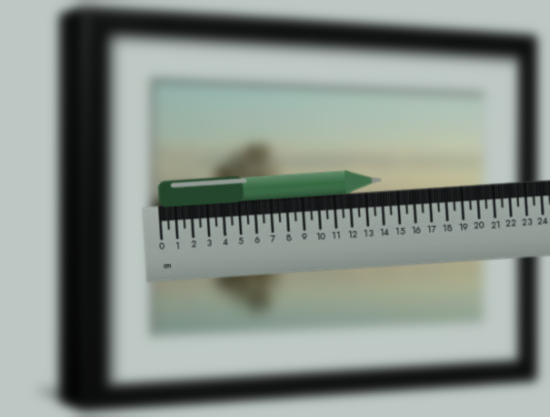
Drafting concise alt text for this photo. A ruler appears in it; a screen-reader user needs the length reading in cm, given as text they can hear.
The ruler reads 14 cm
